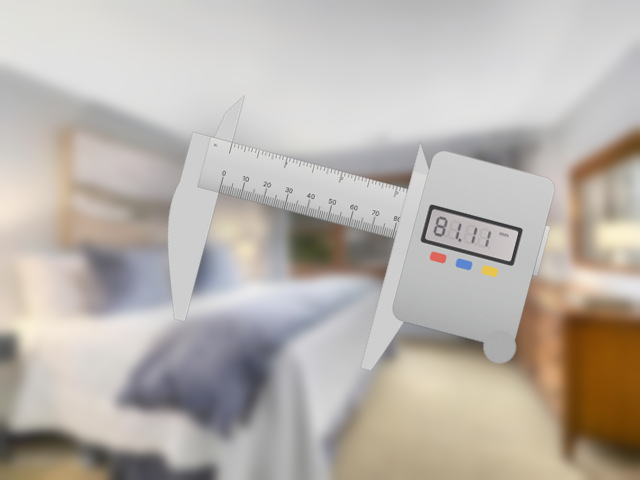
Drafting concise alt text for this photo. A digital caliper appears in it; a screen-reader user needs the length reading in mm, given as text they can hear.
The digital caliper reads 81.11 mm
